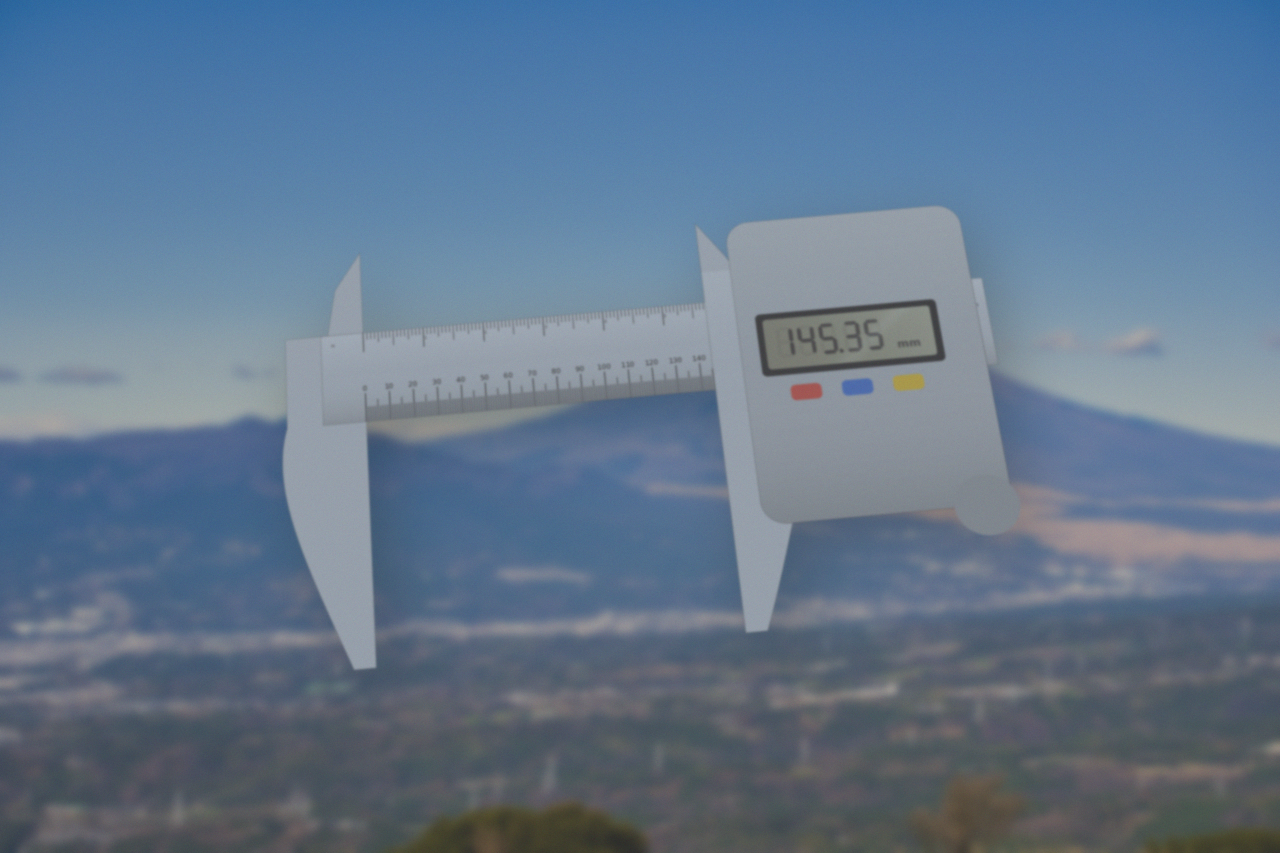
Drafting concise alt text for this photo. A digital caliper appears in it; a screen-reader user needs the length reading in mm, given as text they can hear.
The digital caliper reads 145.35 mm
